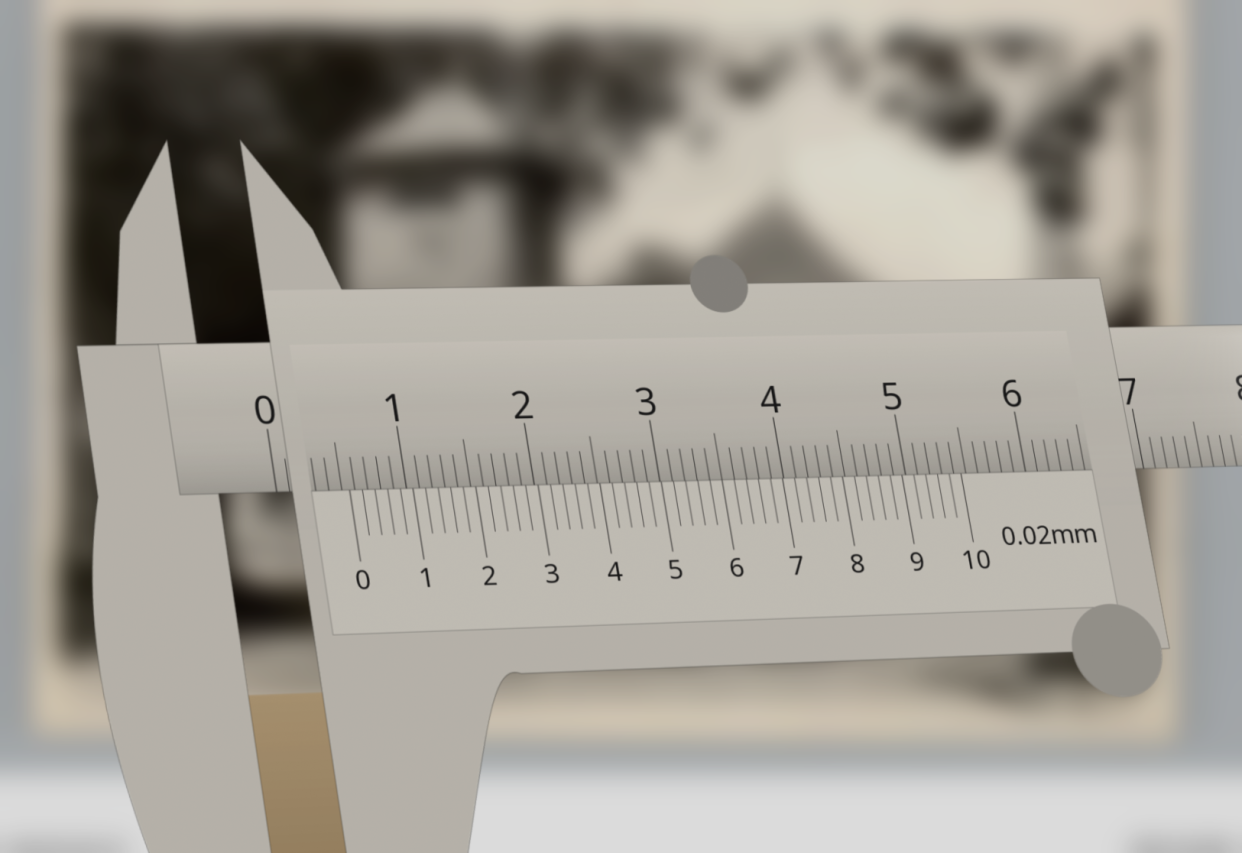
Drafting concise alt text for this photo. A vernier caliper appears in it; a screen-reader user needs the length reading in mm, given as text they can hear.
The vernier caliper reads 5.6 mm
